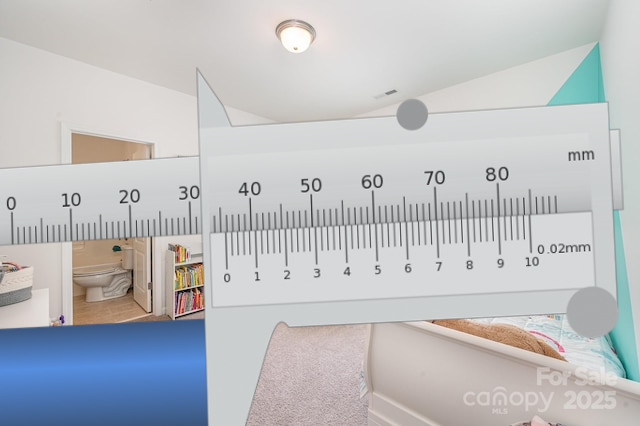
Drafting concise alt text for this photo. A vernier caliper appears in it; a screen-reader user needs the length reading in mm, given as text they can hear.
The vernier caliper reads 35.8 mm
